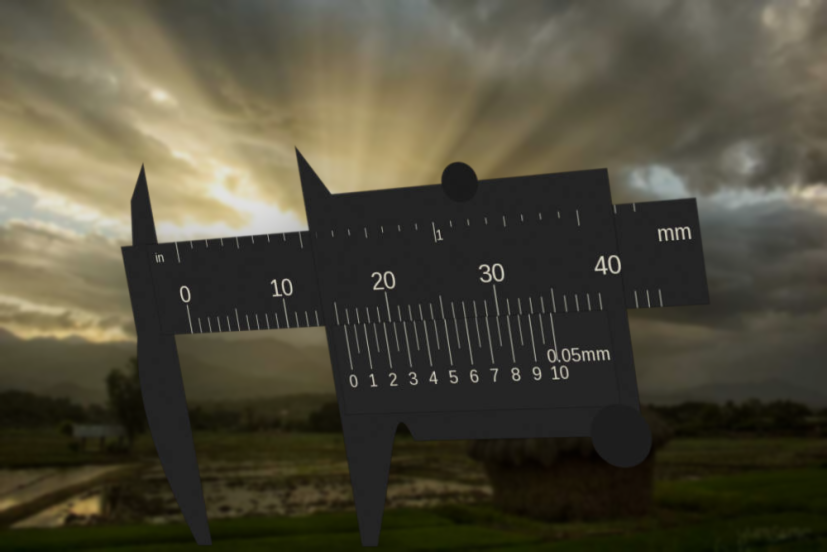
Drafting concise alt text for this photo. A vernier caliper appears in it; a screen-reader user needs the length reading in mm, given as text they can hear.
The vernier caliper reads 15.6 mm
